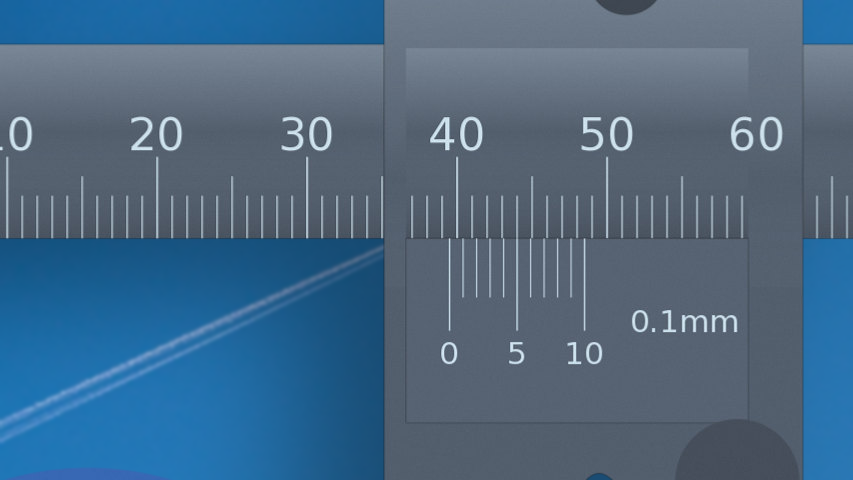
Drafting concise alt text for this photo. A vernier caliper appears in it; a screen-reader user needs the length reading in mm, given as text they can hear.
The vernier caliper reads 39.5 mm
